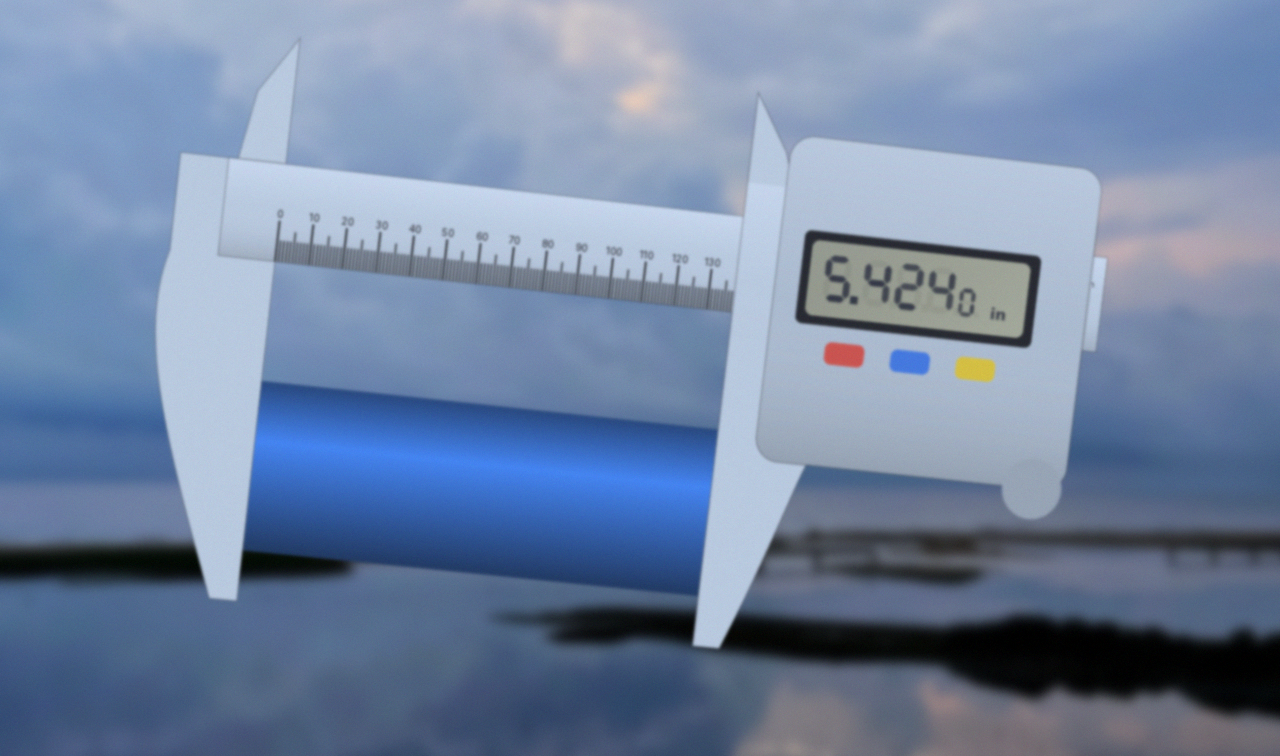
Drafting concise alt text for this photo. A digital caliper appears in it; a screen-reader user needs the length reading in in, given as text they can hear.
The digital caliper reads 5.4240 in
